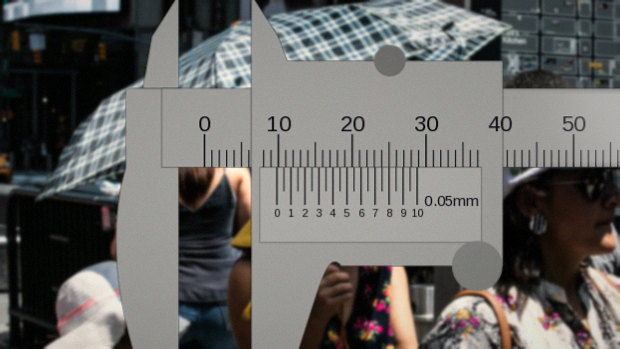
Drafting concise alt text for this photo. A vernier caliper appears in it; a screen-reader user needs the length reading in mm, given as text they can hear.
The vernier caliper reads 9.8 mm
